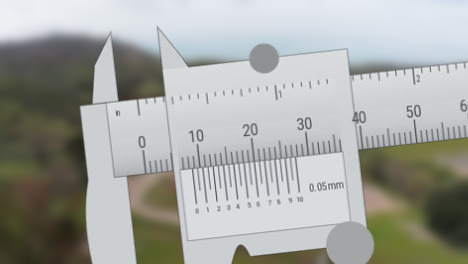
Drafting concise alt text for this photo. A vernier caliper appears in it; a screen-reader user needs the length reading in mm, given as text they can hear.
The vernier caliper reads 8.6 mm
